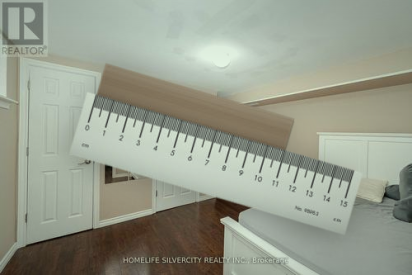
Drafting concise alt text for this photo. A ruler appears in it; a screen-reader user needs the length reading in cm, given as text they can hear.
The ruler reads 11 cm
